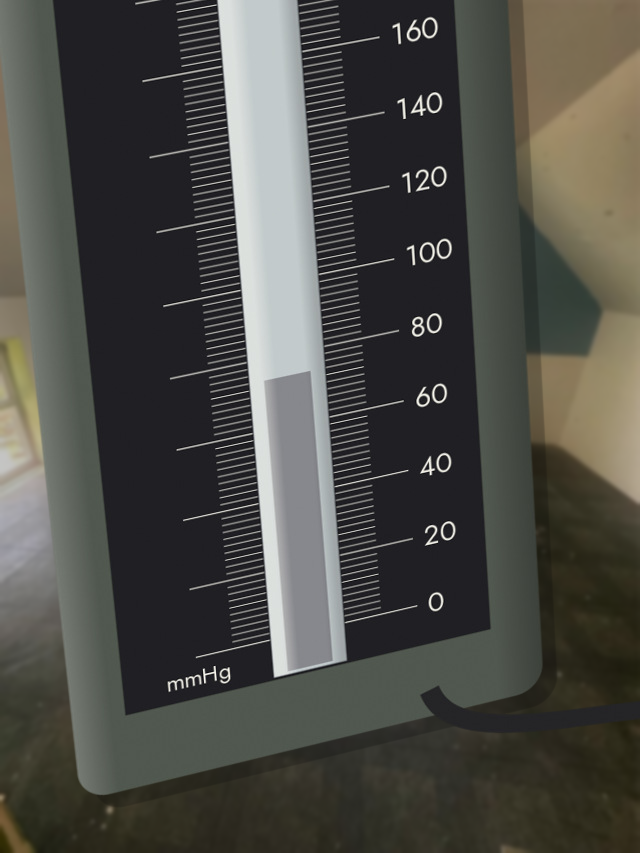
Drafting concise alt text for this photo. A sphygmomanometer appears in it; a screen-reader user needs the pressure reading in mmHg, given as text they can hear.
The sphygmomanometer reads 74 mmHg
